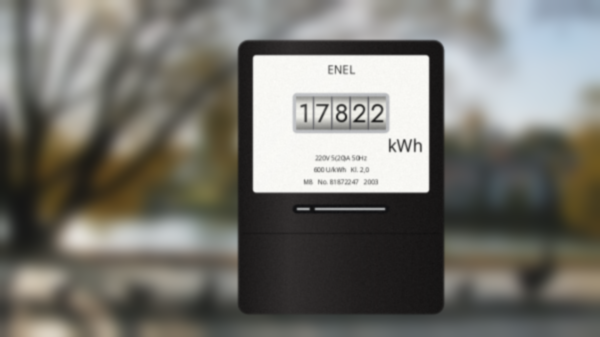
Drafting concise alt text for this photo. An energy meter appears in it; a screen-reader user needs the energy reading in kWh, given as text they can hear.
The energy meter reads 17822 kWh
